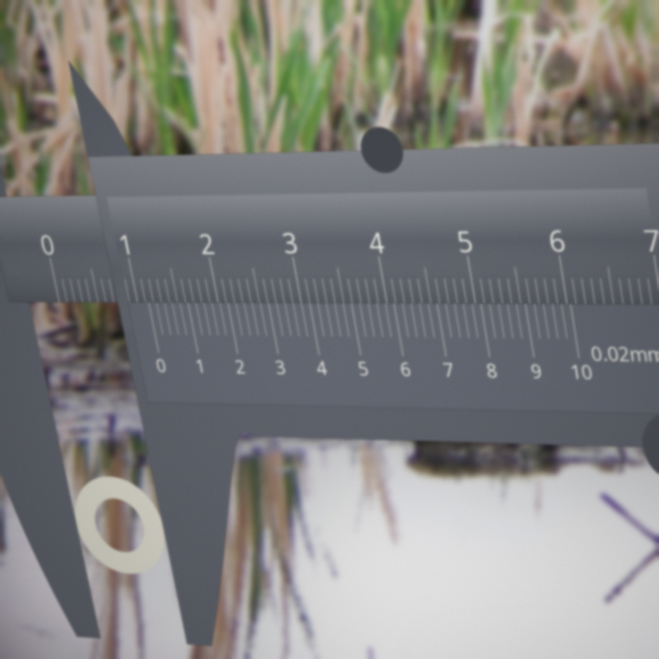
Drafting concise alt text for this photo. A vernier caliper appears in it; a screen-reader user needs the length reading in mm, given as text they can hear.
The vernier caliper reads 11.4 mm
